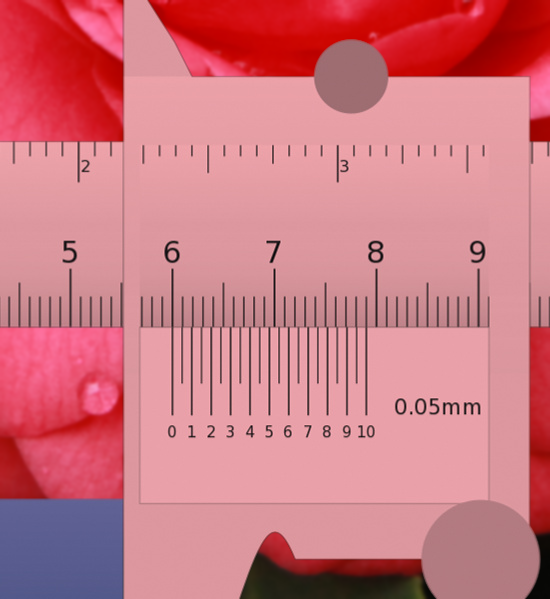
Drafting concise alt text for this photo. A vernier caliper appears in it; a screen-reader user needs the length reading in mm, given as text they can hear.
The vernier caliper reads 60.0 mm
